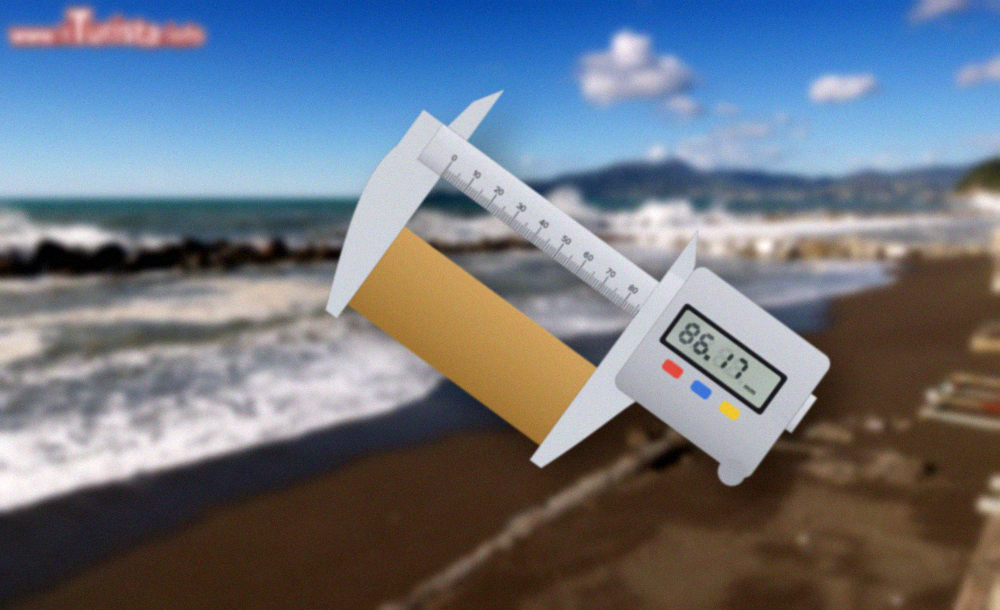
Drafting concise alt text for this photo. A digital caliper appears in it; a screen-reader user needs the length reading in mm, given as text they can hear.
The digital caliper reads 86.17 mm
